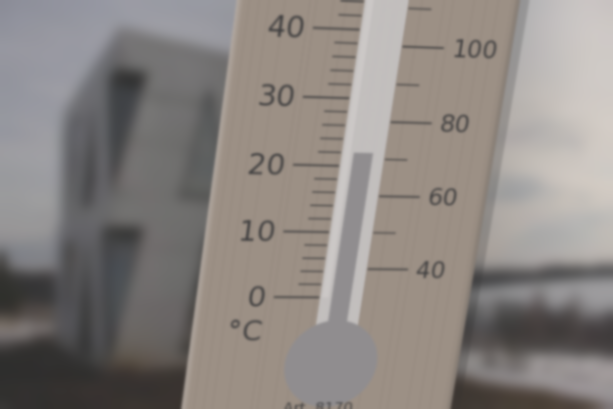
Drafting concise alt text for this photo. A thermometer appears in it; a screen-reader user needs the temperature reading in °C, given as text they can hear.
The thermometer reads 22 °C
